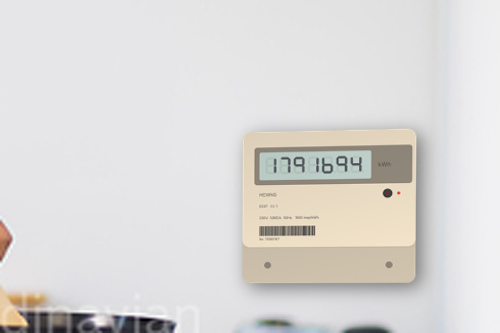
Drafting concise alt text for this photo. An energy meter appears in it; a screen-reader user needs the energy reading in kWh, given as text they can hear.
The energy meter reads 1791694 kWh
